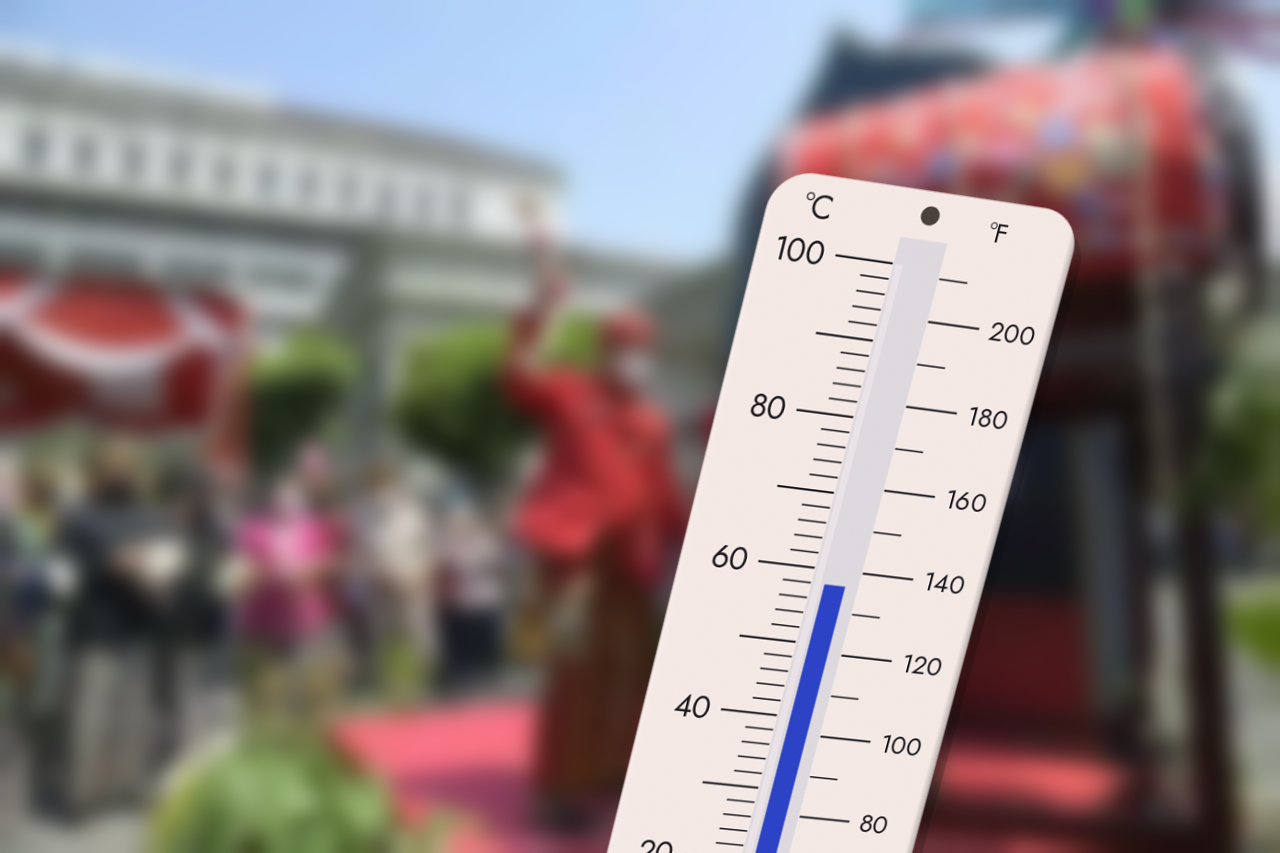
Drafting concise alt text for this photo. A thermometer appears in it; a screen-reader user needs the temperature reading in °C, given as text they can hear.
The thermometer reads 58 °C
